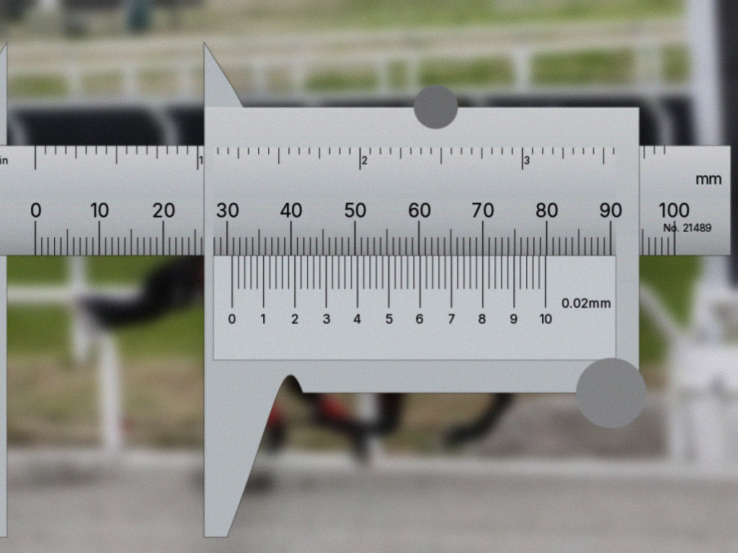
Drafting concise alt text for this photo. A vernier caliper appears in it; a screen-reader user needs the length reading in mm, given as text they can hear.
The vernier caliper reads 30.8 mm
